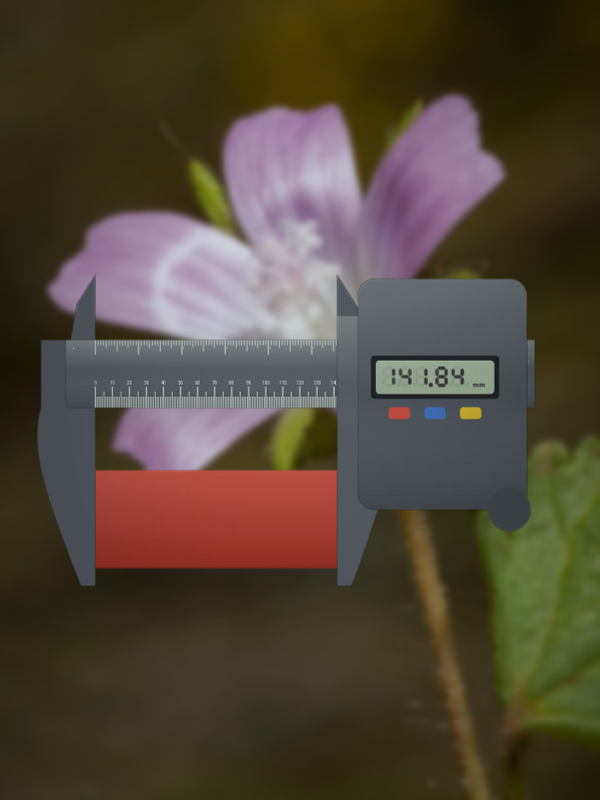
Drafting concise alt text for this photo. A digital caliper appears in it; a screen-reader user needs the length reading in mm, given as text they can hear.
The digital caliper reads 141.84 mm
